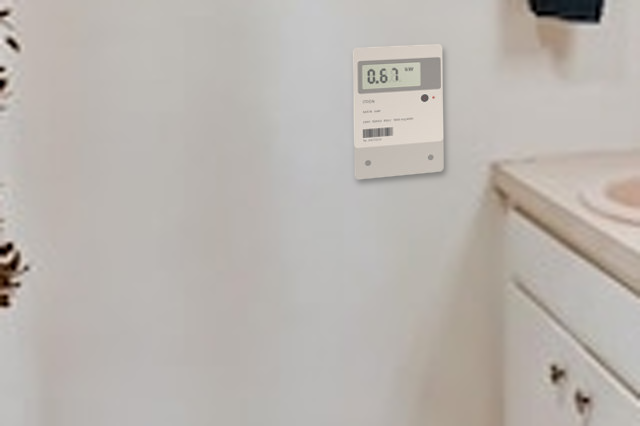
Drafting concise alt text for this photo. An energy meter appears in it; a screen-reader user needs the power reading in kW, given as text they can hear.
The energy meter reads 0.67 kW
